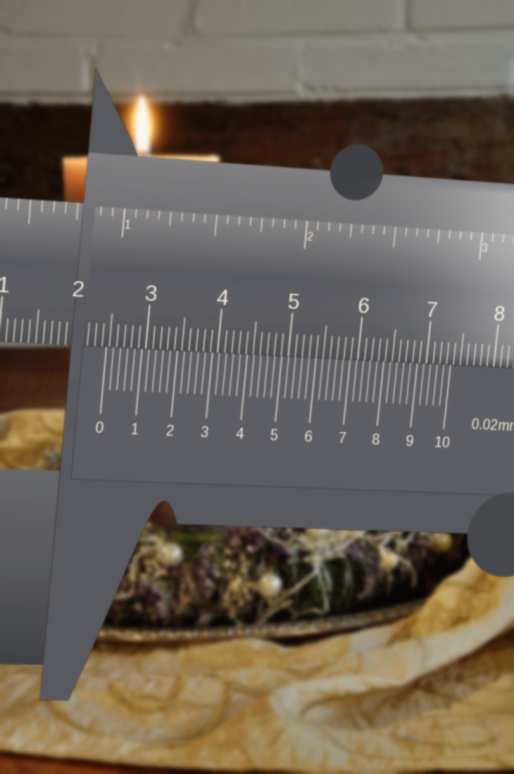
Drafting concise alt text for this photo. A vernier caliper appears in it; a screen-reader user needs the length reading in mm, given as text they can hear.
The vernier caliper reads 24.6 mm
